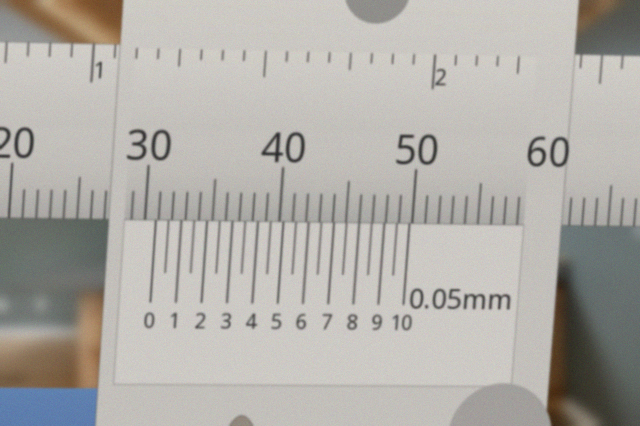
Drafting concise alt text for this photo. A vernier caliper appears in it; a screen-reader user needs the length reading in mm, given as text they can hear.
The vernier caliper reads 30.8 mm
